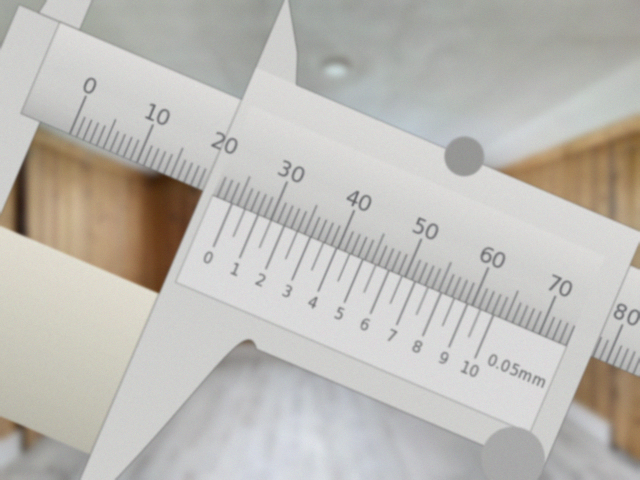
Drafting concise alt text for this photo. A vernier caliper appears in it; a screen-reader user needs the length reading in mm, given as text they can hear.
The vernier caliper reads 24.2 mm
